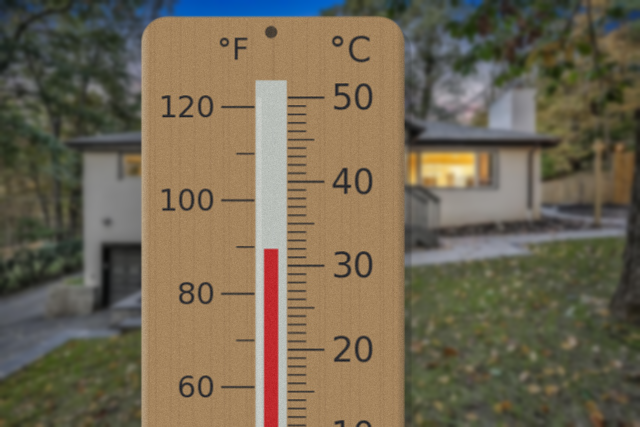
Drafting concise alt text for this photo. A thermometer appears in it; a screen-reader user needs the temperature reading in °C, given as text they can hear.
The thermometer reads 32 °C
